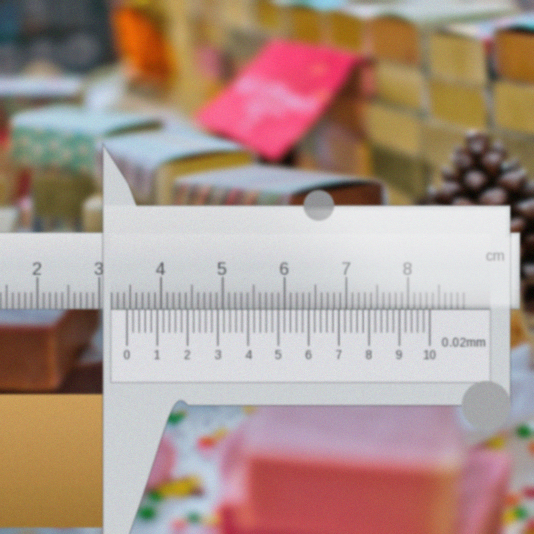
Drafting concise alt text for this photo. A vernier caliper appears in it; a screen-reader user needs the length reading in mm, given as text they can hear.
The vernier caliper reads 34.5 mm
